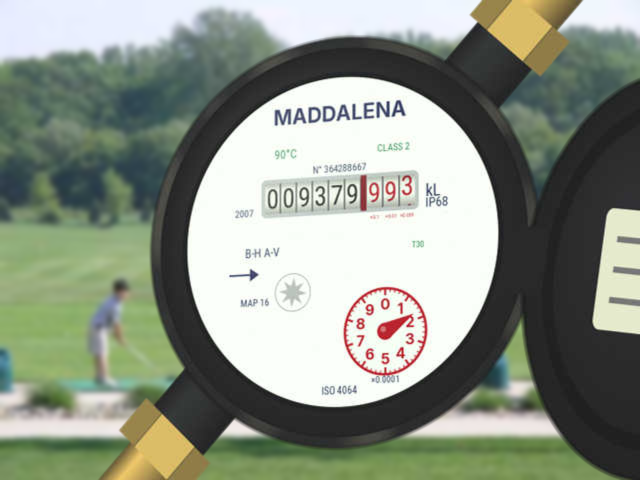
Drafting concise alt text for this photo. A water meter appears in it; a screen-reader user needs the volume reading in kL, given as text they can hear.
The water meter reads 9379.9931 kL
